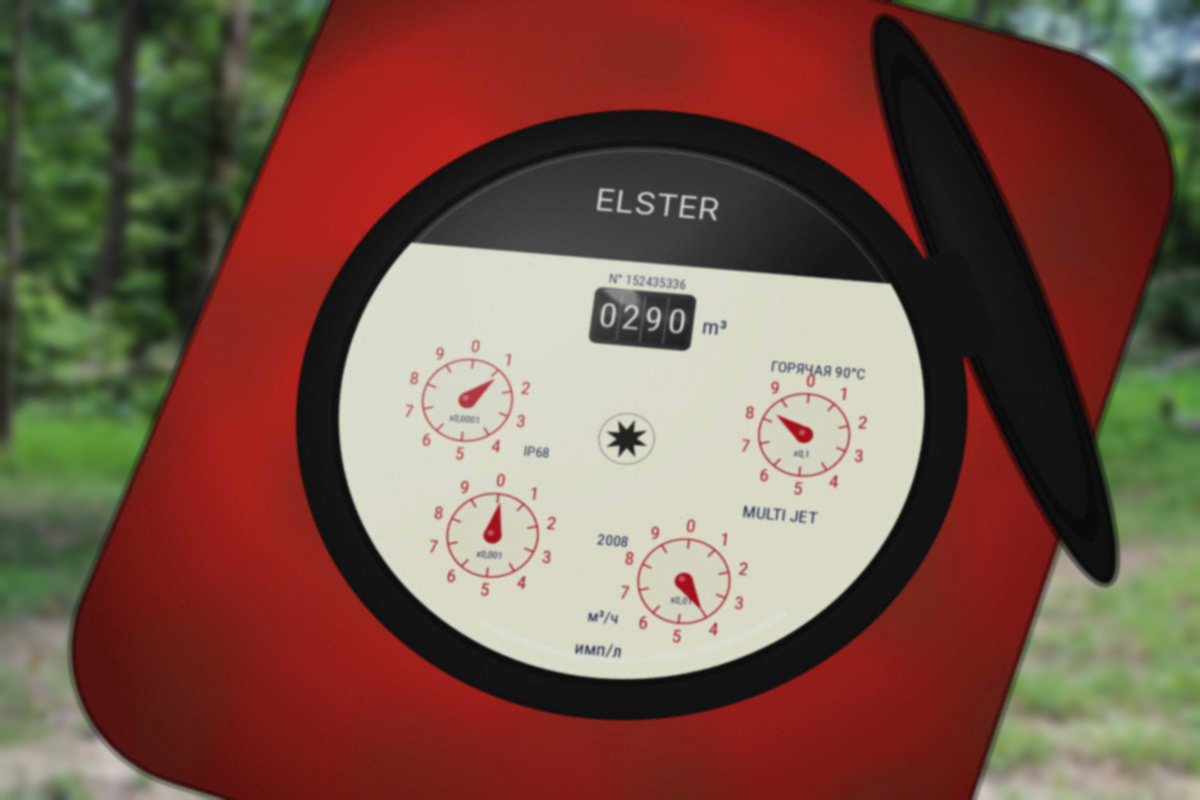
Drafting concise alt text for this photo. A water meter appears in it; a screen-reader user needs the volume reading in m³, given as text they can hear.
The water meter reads 290.8401 m³
